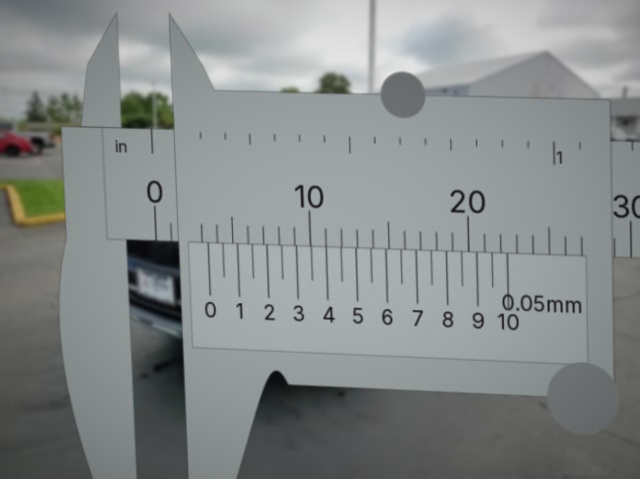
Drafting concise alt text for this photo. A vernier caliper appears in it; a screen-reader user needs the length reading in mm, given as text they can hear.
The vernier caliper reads 3.4 mm
